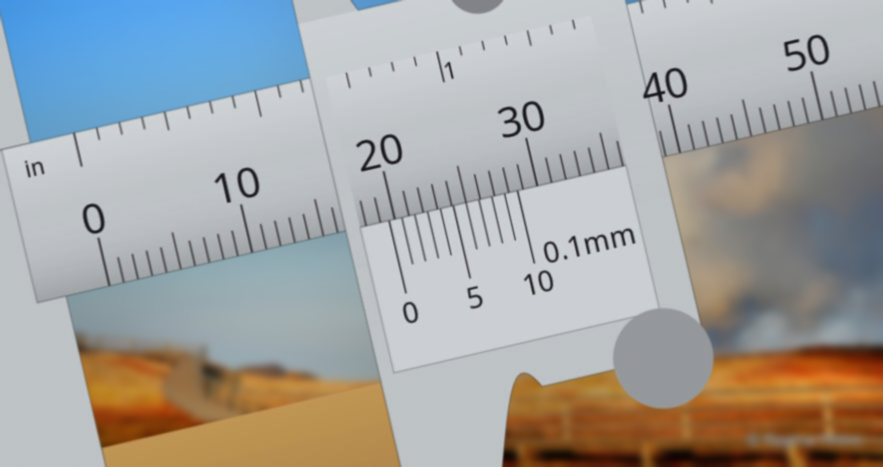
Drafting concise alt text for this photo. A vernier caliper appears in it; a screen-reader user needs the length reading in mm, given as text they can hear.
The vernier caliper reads 19.6 mm
